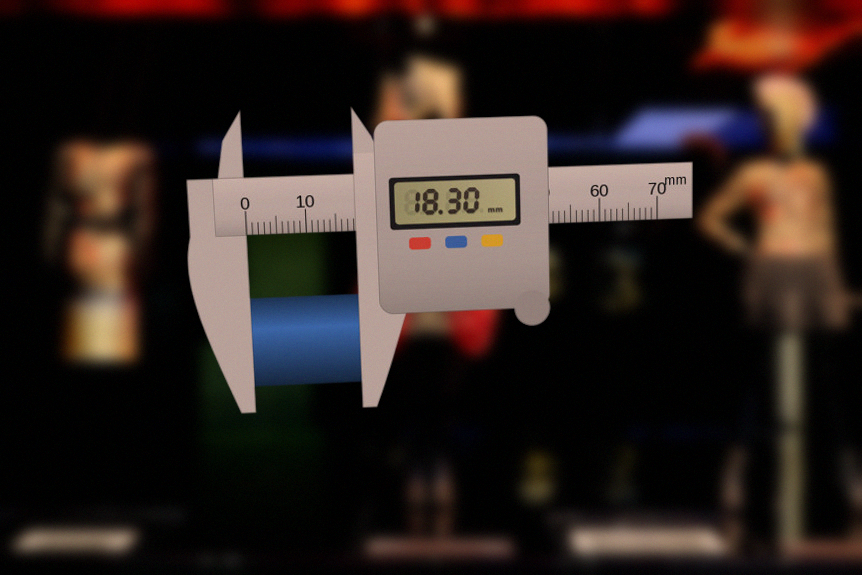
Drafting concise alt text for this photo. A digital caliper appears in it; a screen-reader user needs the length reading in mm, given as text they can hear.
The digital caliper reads 18.30 mm
